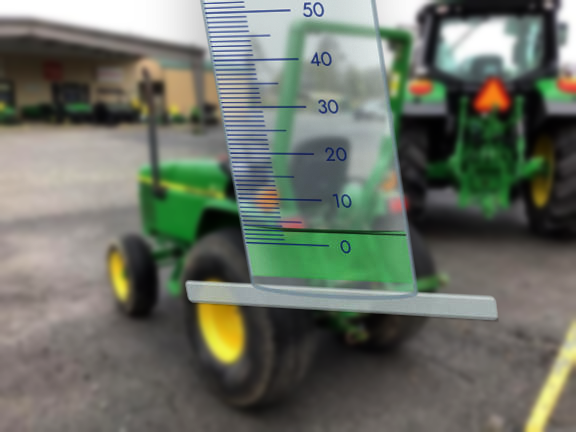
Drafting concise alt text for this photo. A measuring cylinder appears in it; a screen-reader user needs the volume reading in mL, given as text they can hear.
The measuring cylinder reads 3 mL
